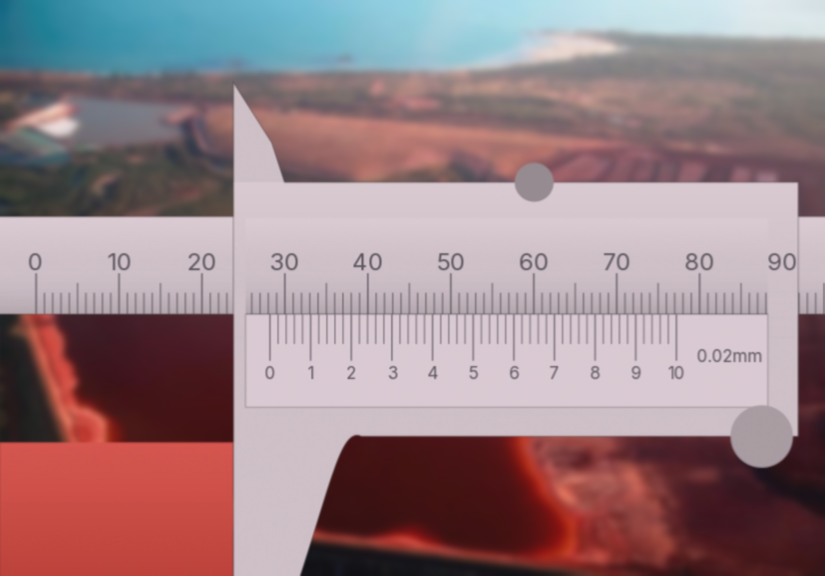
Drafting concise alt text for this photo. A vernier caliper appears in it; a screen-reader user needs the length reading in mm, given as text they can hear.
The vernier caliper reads 28.2 mm
